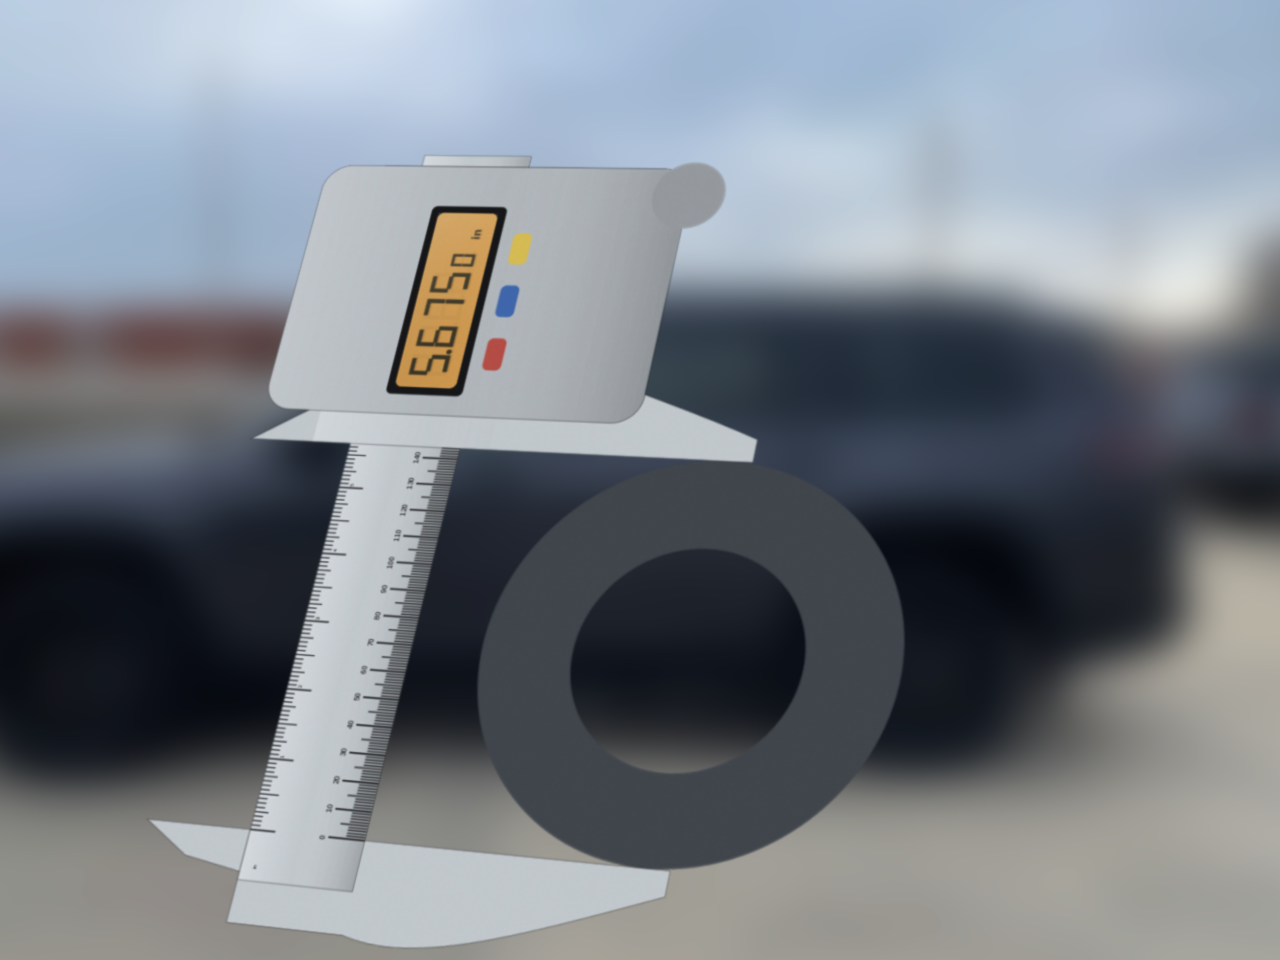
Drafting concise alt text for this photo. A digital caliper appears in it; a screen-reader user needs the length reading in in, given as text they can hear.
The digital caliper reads 5.6750 in
